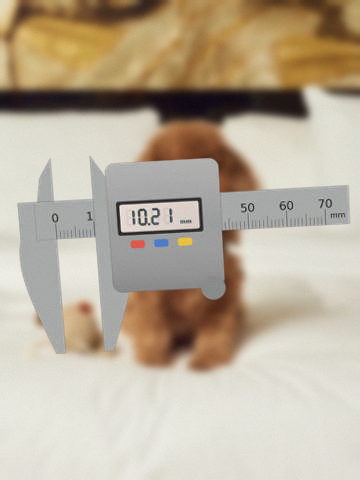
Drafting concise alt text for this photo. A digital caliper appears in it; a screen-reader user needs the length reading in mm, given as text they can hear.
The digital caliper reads 10.21 mm
